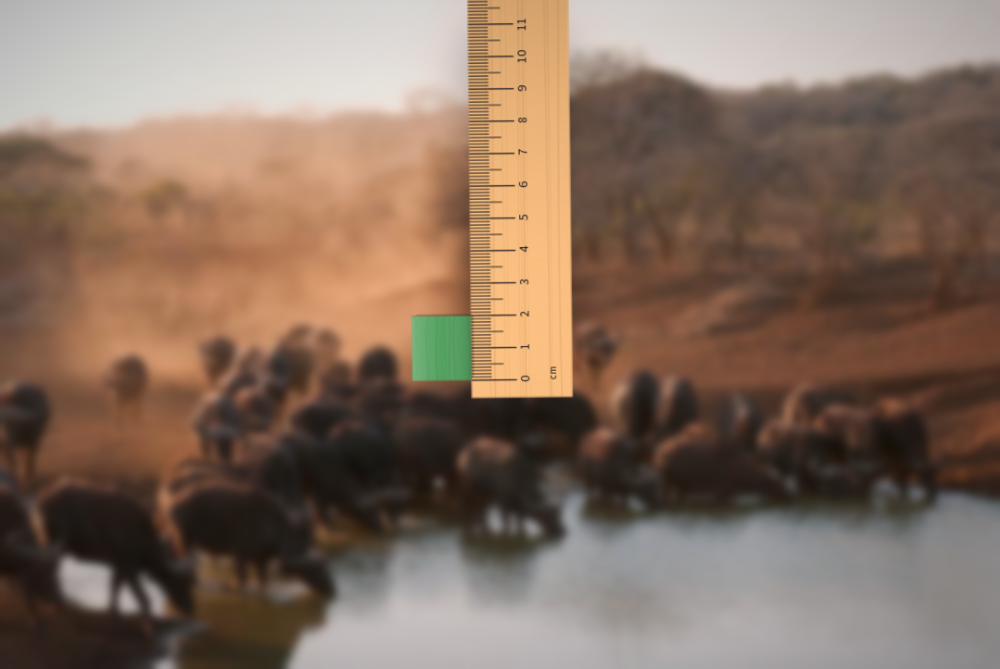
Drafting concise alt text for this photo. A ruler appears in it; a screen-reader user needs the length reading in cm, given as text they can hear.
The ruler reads 2 cm
